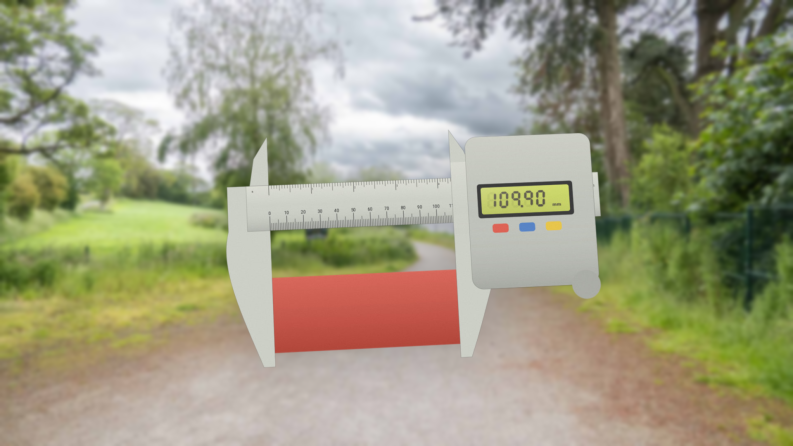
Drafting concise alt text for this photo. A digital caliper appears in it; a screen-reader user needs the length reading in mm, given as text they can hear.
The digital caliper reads 109.90 mm
